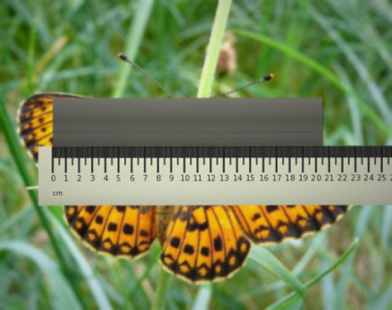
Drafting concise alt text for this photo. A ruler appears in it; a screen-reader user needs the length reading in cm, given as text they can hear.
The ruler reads 20.5 cm
